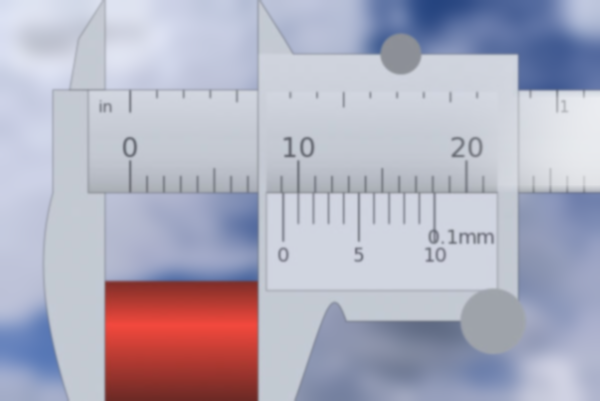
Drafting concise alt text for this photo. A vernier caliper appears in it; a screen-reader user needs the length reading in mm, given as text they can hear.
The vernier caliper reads 9.1 mm
